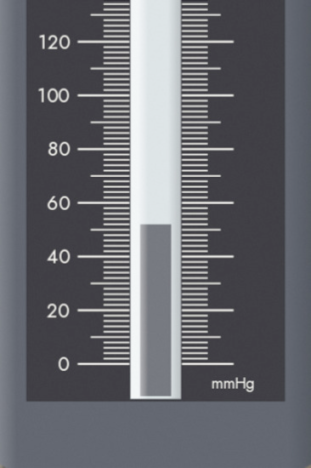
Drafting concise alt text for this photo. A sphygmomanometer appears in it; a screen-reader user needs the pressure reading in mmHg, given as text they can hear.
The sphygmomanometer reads 52 mmHg
